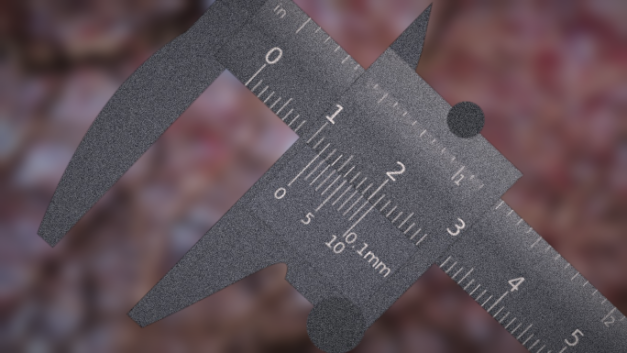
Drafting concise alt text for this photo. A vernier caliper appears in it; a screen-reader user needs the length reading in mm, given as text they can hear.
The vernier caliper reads 12.0 mm
